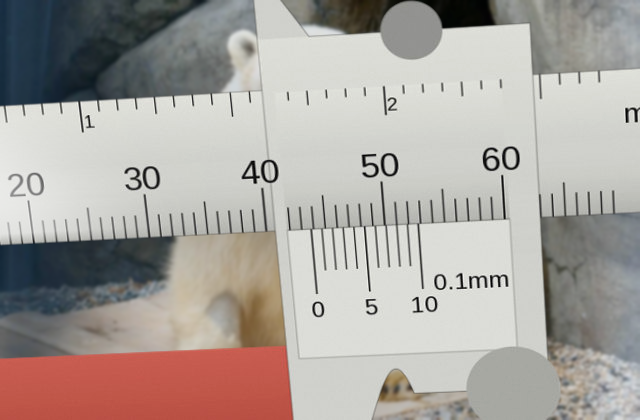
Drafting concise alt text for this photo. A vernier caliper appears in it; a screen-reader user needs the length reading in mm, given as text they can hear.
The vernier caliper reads 43.8 mm
